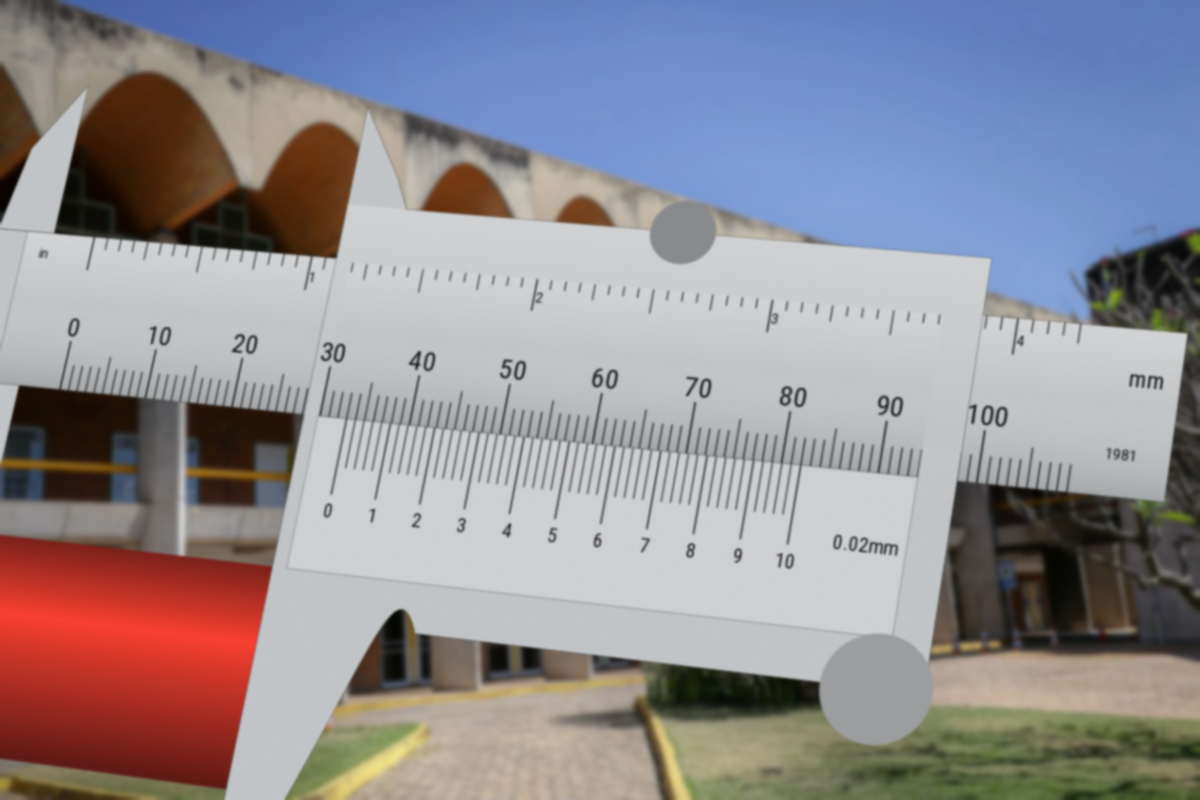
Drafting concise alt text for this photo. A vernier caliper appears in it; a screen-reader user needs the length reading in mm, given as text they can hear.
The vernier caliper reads 33.0 mm
